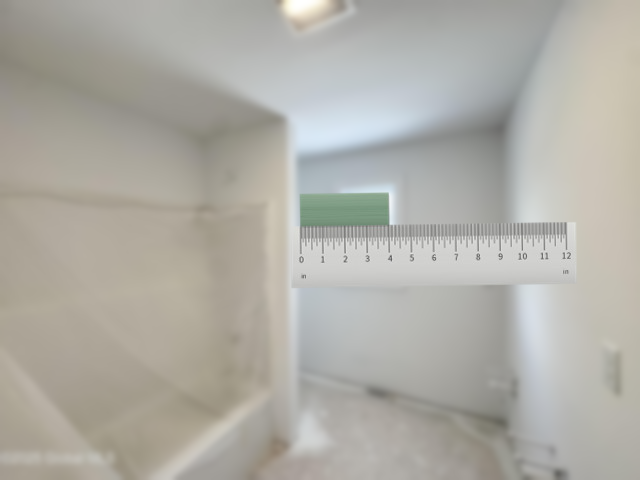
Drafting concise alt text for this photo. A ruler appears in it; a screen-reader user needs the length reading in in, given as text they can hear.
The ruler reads 4 in
